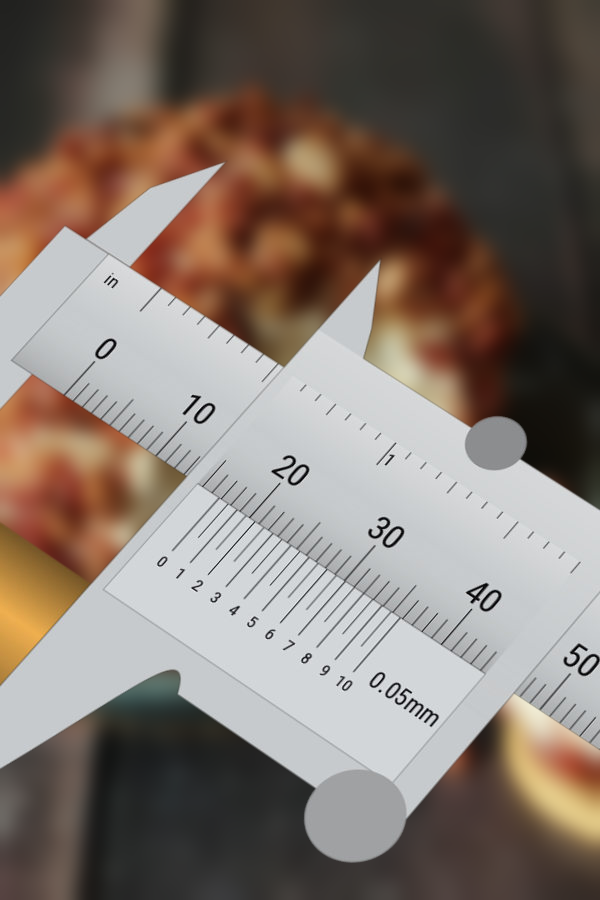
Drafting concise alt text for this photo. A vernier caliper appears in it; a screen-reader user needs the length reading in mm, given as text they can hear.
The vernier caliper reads 16.8 mm
